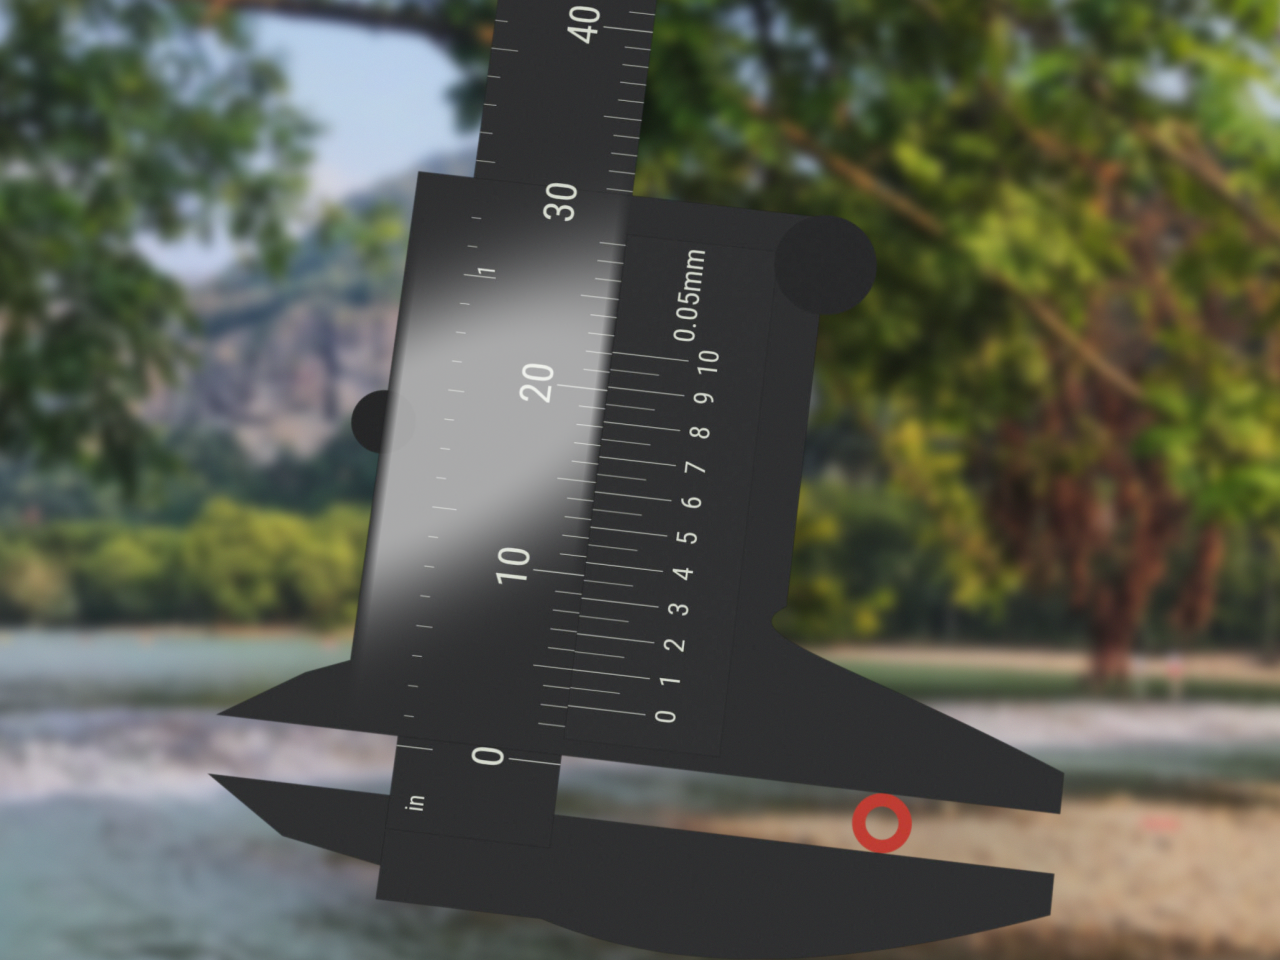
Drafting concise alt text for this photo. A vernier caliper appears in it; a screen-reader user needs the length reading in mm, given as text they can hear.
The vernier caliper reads 3.1 mm
